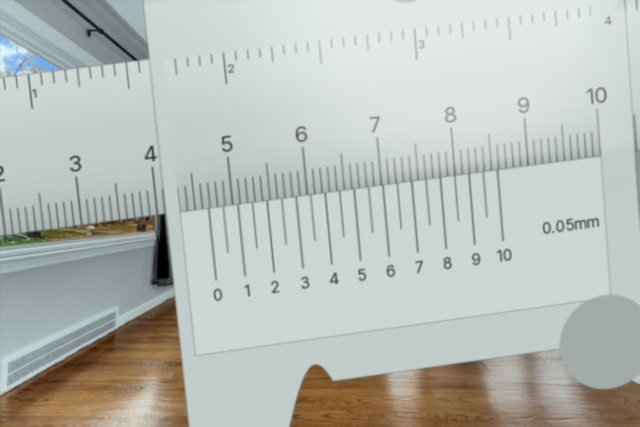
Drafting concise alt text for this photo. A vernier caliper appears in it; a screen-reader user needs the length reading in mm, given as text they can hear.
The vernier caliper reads 46.8 mm
